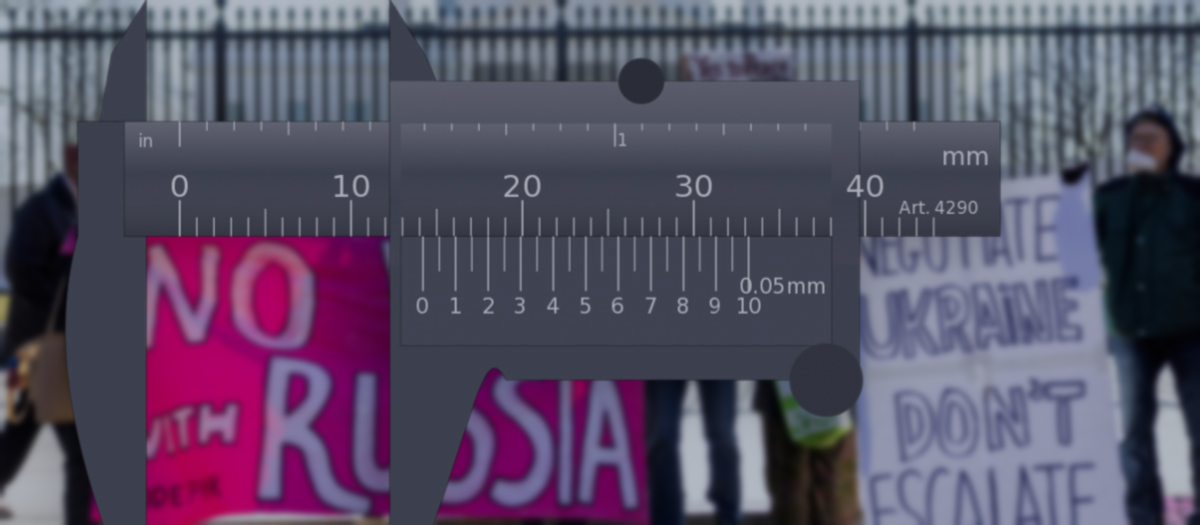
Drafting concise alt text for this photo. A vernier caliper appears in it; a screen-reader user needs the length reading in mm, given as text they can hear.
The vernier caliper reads 14.2 mm
